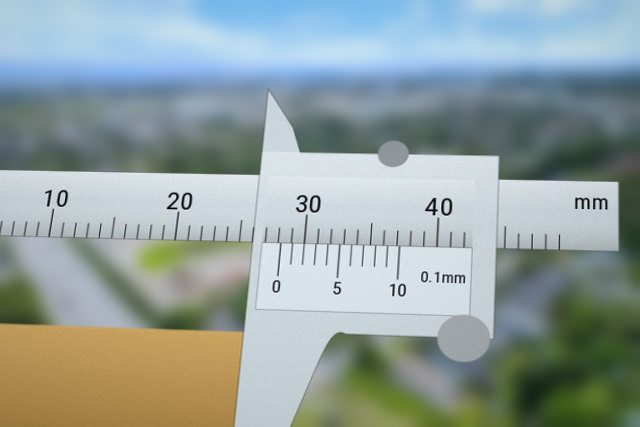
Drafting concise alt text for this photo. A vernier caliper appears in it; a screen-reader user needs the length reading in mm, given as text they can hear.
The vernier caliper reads 28.2 mm
